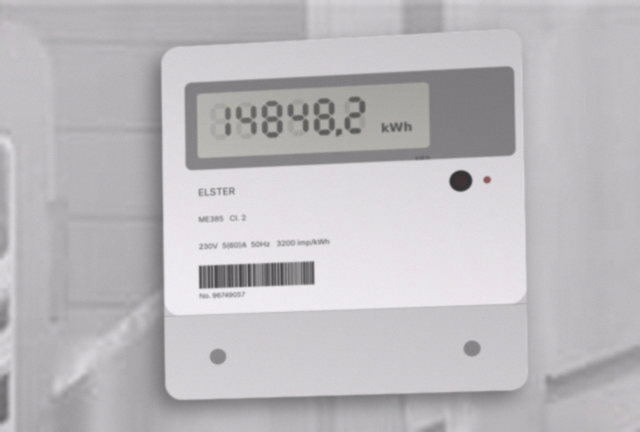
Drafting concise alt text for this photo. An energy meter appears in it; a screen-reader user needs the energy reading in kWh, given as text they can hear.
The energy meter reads 14848.2 kWh
